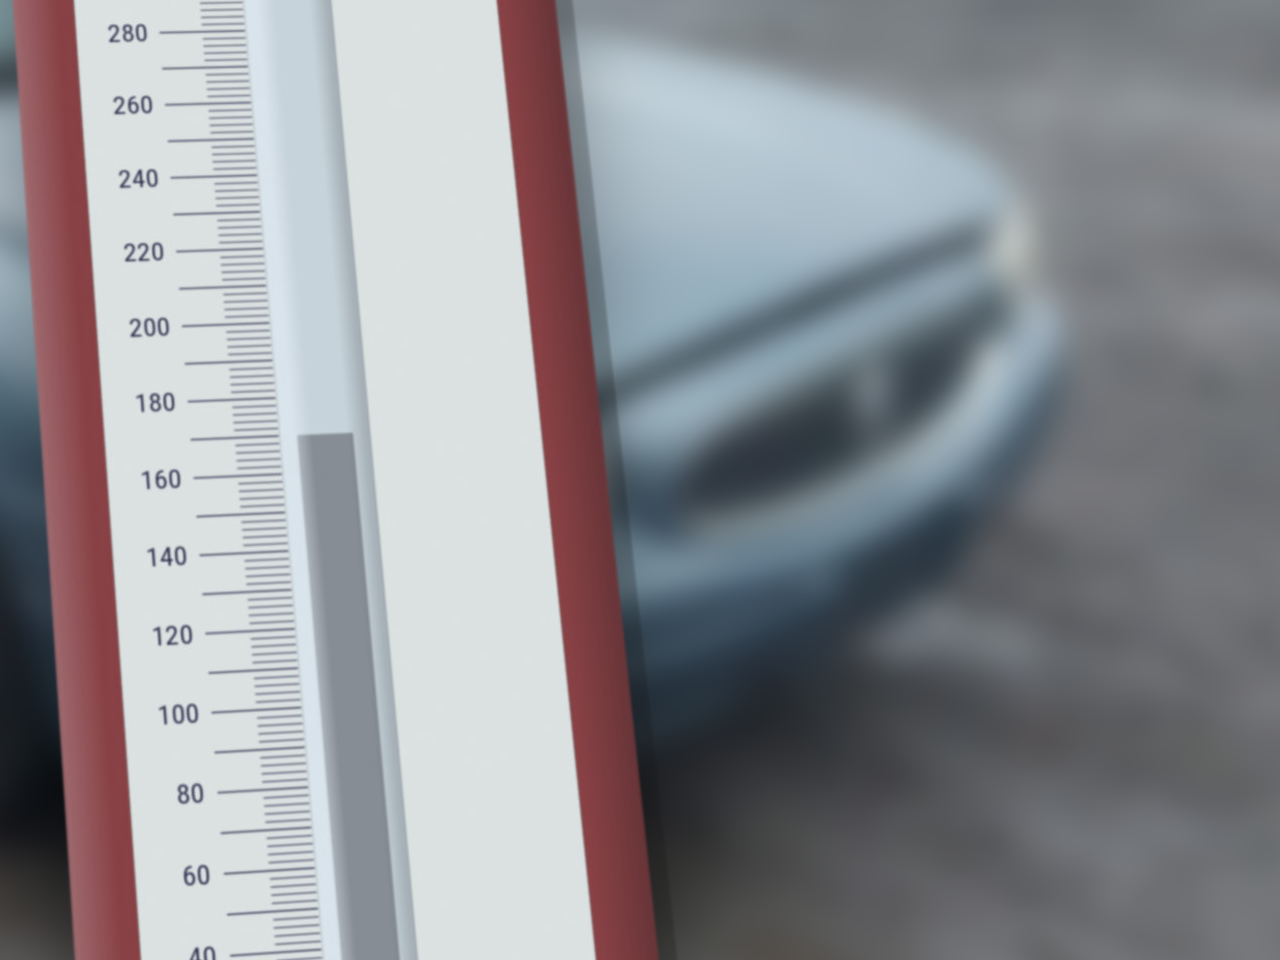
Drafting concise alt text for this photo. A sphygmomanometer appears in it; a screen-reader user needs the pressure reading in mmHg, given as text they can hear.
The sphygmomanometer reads 170 mmHg
